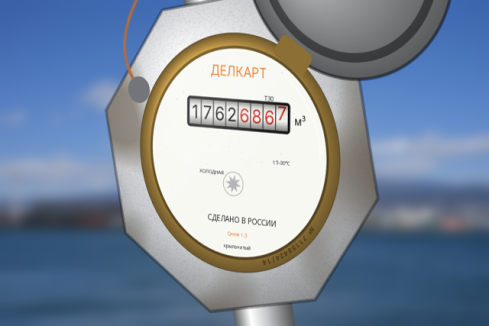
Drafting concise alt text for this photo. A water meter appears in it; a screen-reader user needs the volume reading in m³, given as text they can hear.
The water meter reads 1762.6867 m³
